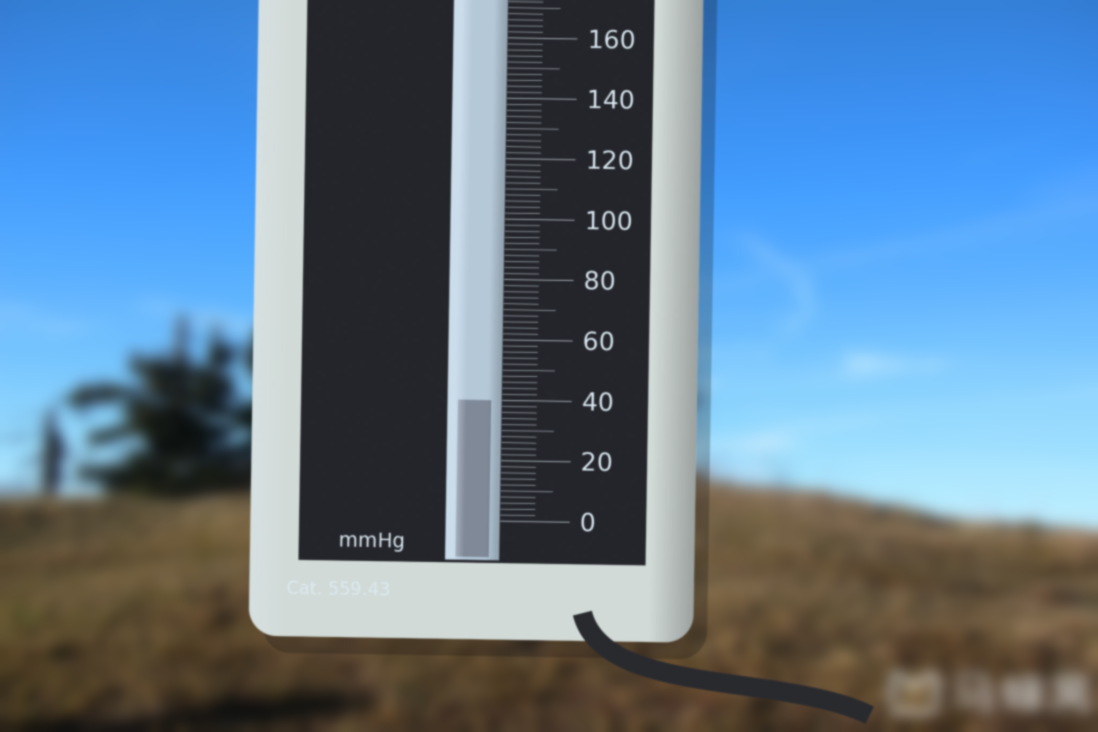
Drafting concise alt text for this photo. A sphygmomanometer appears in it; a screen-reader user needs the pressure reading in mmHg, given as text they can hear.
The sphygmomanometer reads 40 mmHg
